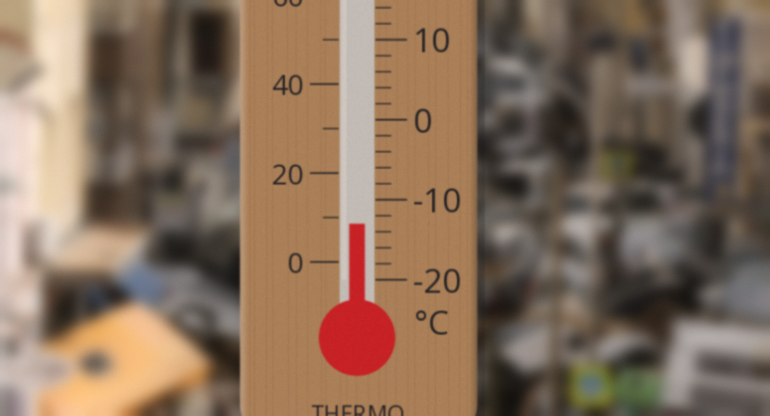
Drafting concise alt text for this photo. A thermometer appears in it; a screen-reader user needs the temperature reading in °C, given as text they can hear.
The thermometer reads -13 °C
